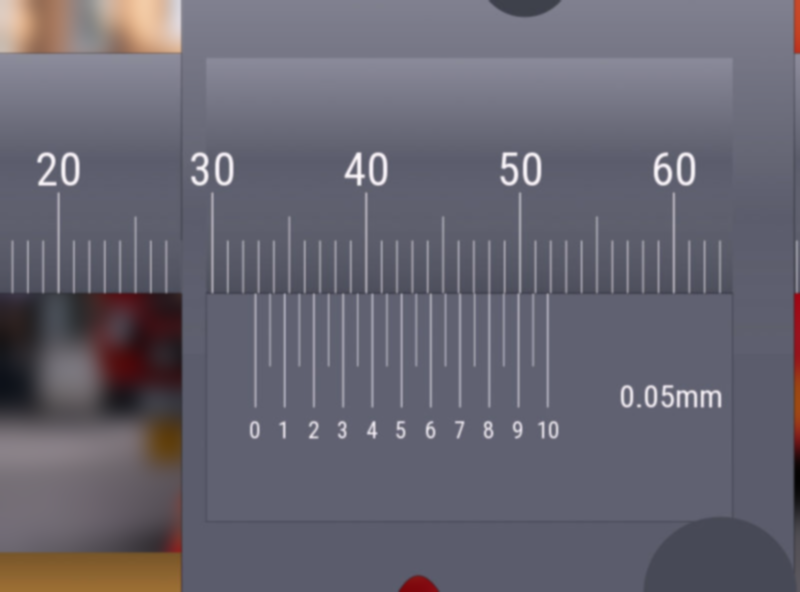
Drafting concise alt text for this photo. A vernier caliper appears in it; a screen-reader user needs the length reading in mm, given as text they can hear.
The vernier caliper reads 32.8 mm
